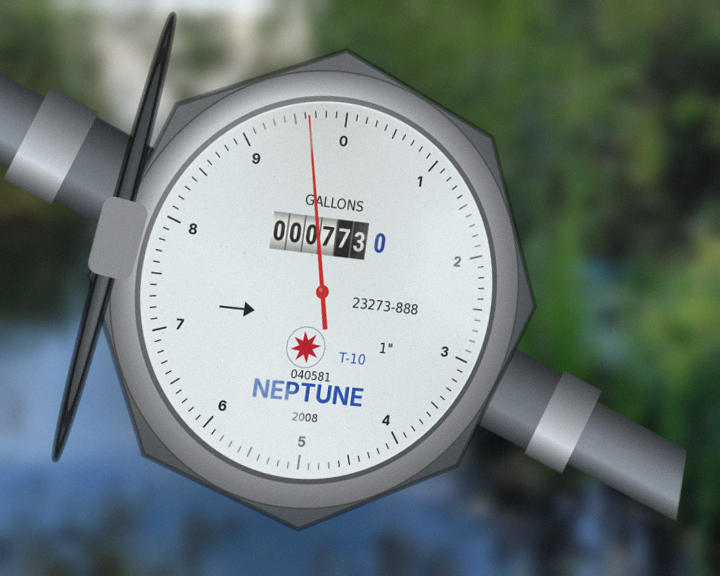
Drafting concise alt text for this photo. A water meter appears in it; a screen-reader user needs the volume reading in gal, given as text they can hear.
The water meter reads 7729.6 gal
